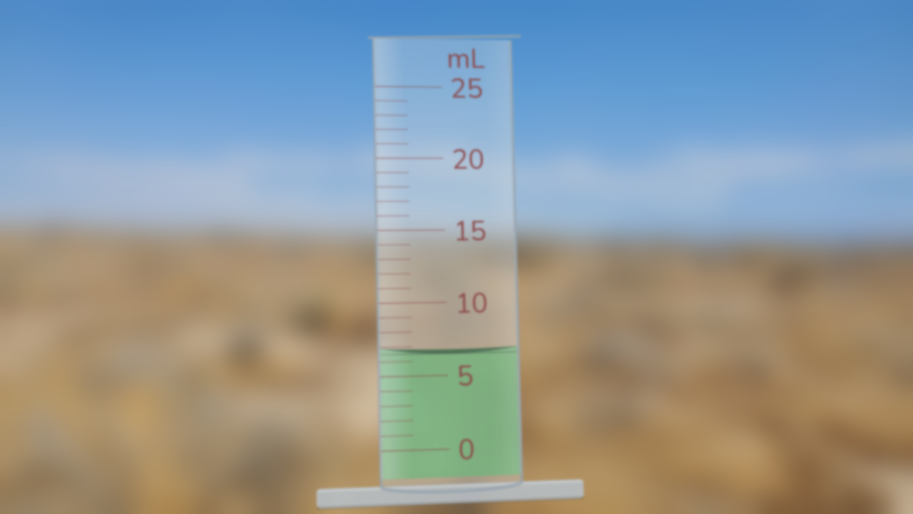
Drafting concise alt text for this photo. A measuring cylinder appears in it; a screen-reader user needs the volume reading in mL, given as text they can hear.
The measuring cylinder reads 6.5 mL
